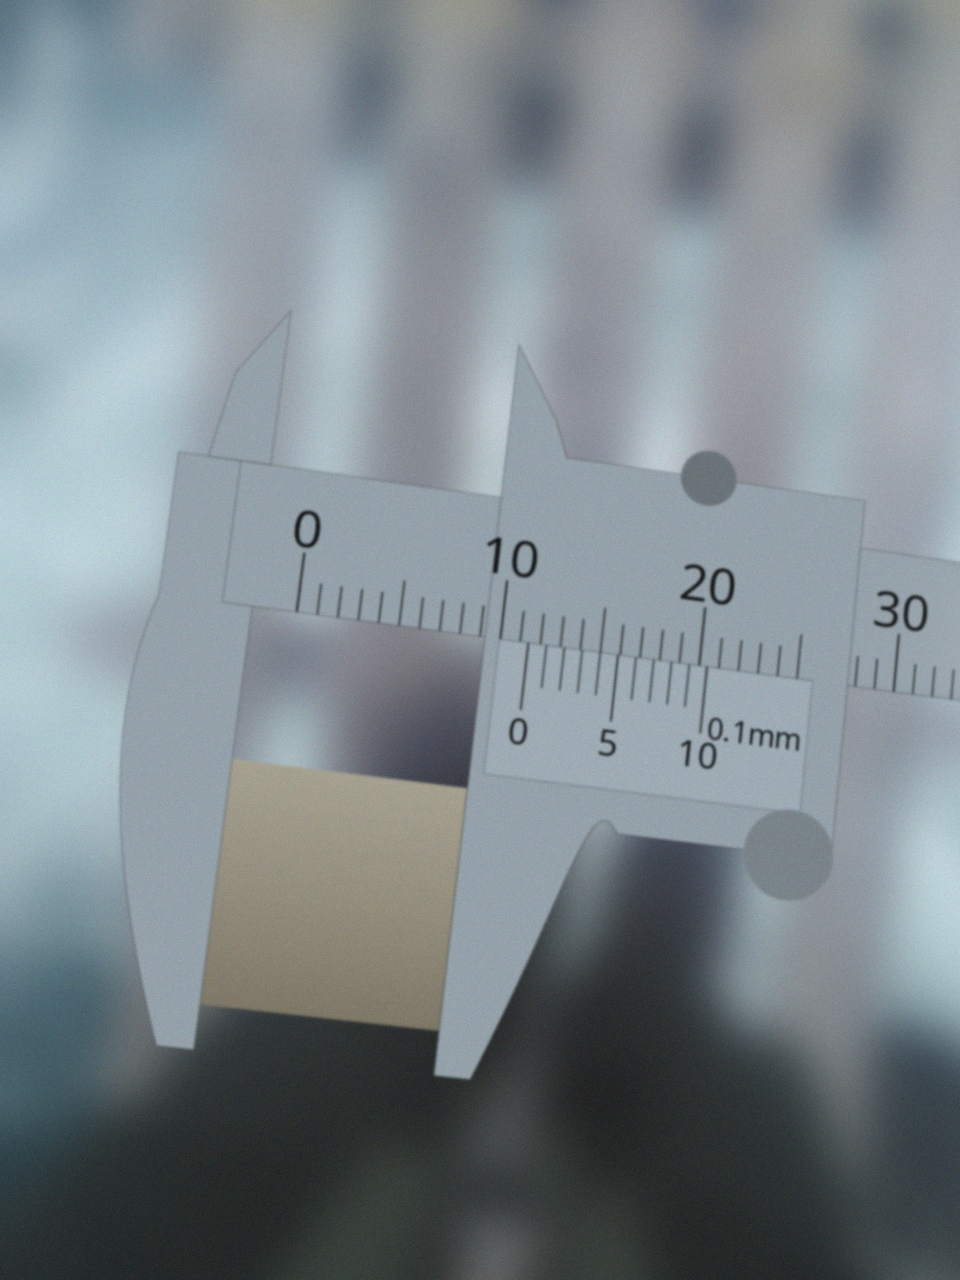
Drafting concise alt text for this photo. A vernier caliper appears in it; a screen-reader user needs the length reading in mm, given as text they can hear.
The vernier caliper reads 11.4 mm
